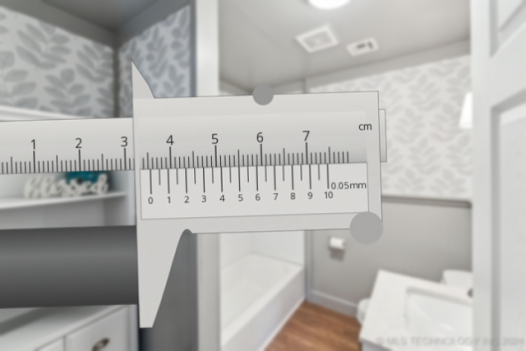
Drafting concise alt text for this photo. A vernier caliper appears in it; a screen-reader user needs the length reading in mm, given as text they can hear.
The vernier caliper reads 35.5 mm
